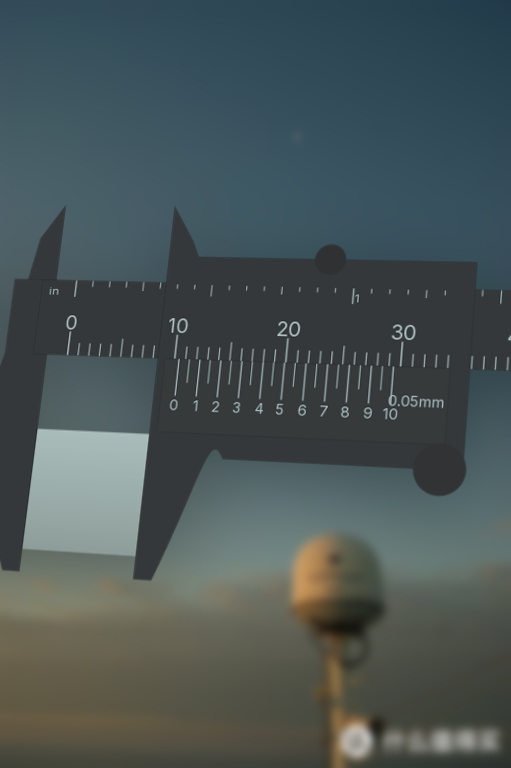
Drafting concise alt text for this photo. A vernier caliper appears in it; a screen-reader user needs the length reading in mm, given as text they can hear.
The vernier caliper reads 10.4 mm
